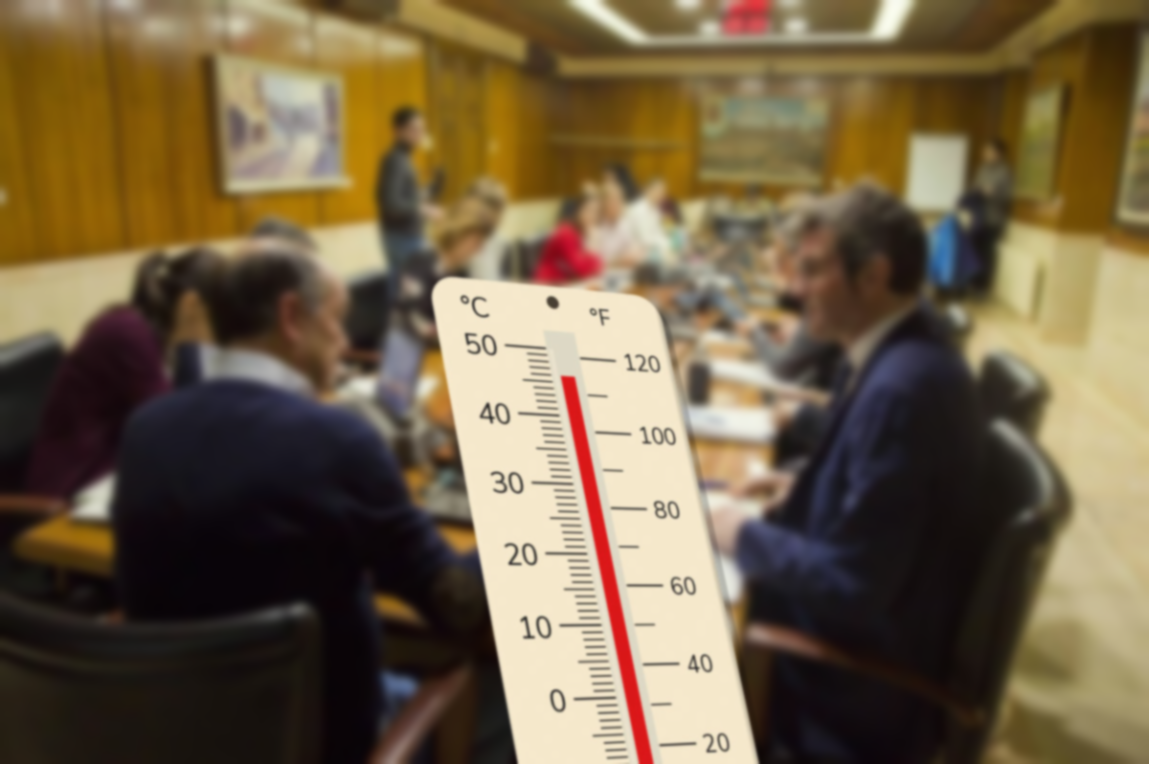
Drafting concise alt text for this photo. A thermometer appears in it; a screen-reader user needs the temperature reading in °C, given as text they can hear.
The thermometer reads 46 °C
